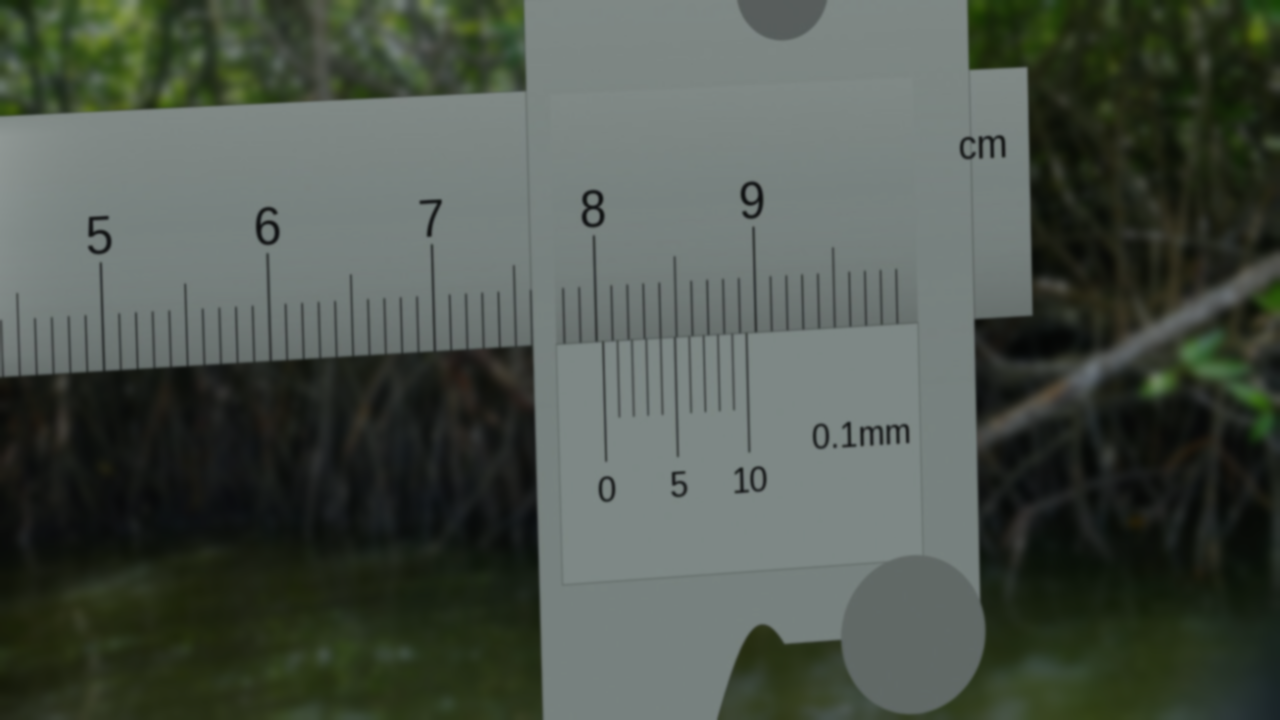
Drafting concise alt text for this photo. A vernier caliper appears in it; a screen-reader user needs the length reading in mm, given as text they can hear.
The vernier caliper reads 80.4 mm
